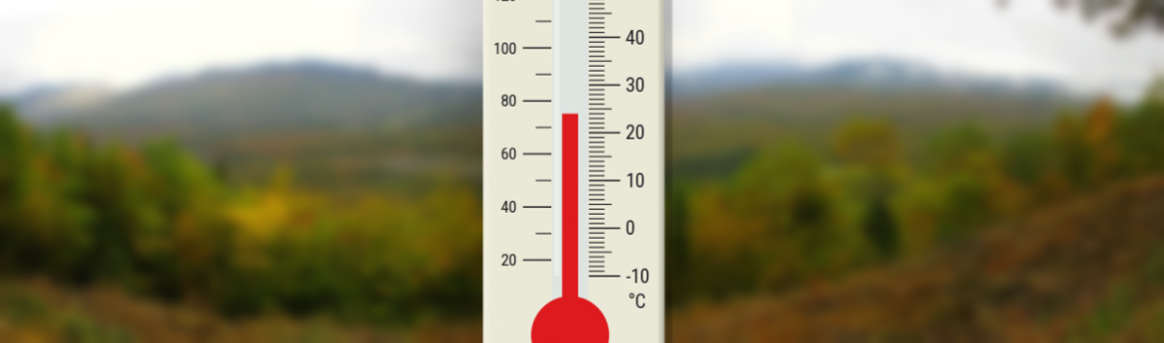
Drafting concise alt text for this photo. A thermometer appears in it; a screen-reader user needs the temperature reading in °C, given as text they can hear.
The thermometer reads 24 °C
